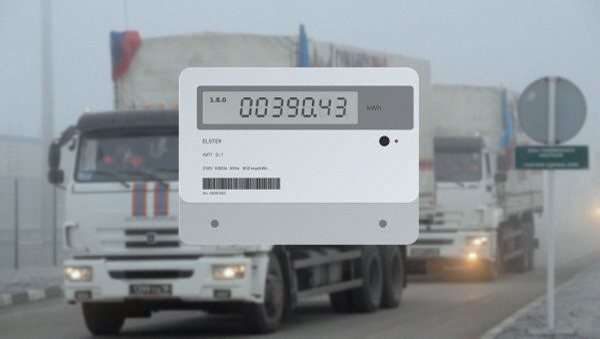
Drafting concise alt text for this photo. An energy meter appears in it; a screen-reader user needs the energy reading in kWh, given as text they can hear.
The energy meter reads 390.43 kWh
